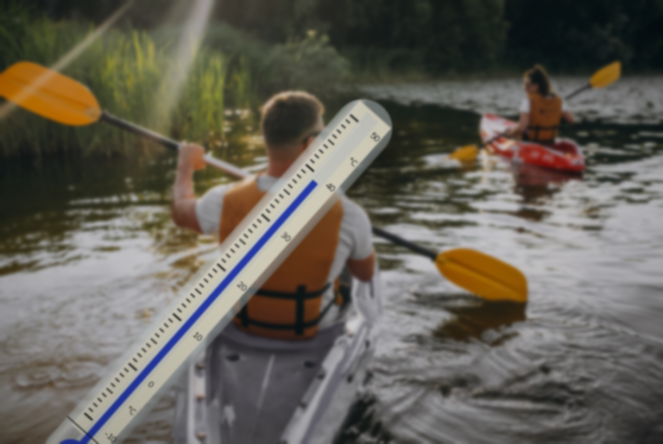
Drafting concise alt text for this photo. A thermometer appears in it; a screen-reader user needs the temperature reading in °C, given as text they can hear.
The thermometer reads 39 °C
